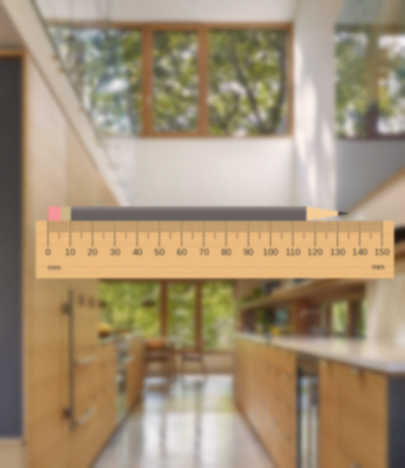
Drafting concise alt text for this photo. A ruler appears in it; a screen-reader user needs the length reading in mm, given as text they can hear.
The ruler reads 135 mm
